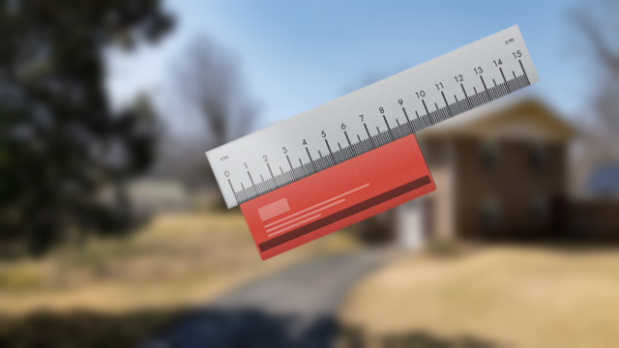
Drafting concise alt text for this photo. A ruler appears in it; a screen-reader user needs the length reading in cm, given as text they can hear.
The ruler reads 9 cm
